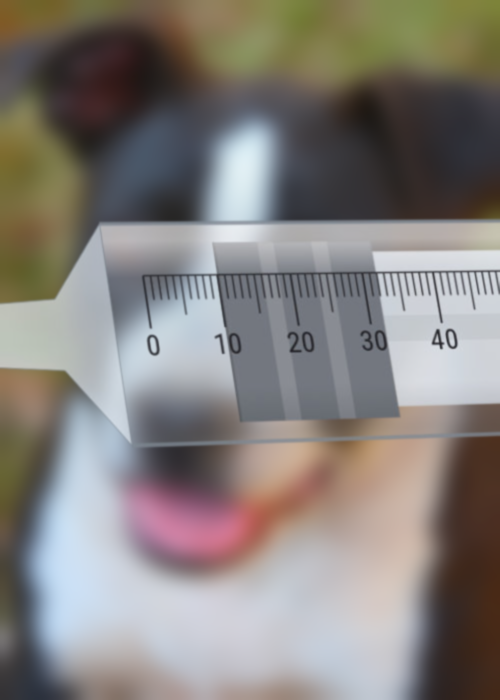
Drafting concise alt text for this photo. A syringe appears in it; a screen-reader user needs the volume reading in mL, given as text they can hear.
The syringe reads 10 mL
